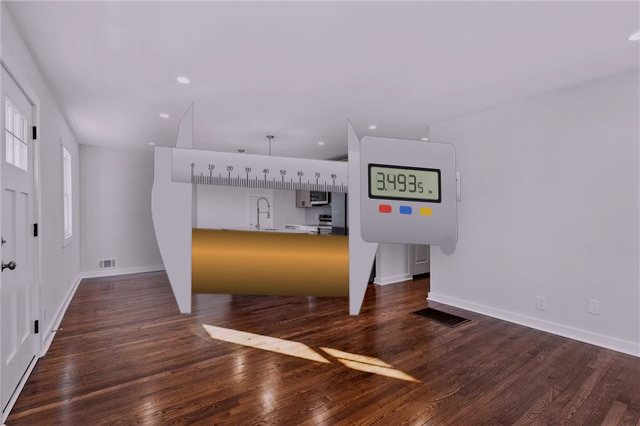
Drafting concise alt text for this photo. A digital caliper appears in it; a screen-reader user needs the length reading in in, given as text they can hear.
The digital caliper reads 3.4935 in
